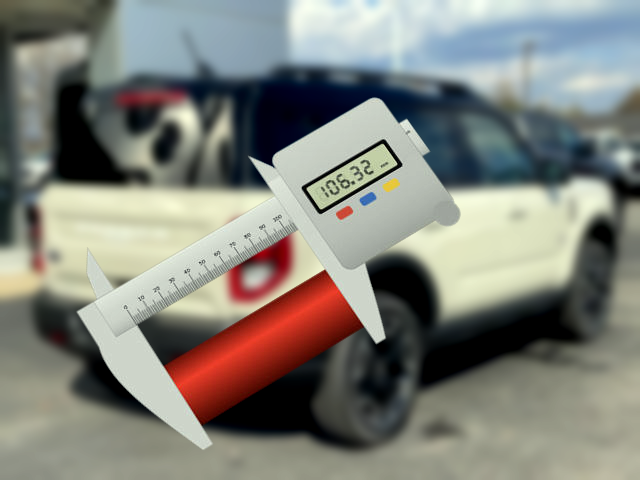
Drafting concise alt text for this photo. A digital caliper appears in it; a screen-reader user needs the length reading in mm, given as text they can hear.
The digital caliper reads 106.32 mm
